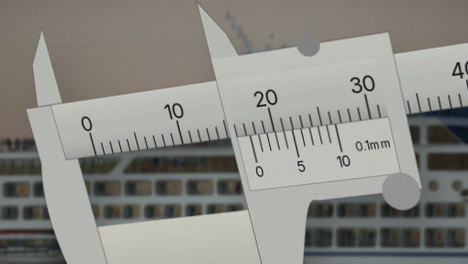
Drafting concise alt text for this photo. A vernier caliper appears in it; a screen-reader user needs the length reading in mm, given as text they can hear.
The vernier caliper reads 17.4 mm
